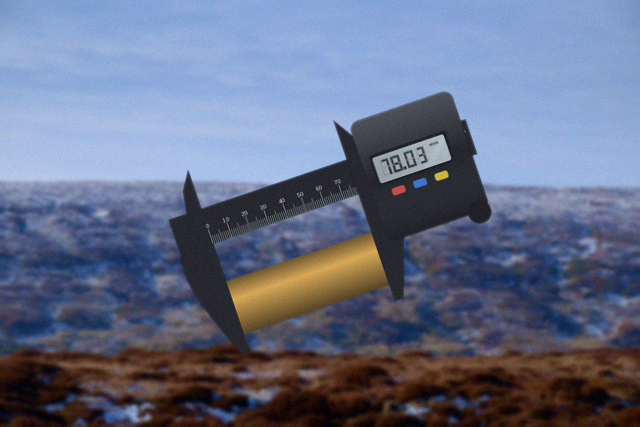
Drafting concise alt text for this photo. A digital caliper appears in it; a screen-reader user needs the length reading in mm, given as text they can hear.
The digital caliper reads 78.03 mm
